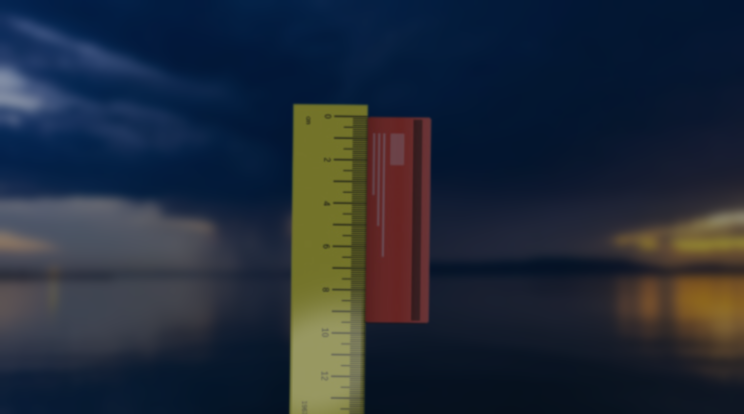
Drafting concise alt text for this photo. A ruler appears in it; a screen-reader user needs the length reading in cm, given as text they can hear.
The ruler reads 9.5 cm
